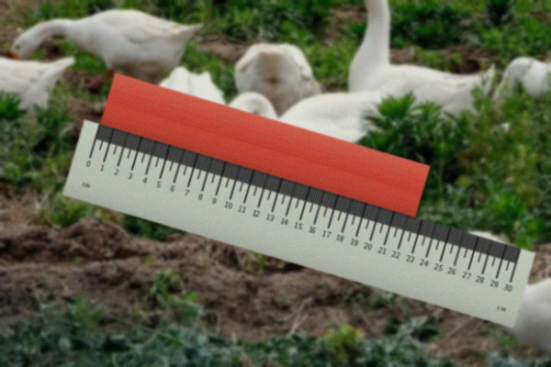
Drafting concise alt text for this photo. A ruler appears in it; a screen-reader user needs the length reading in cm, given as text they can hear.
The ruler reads 22.5 cm
